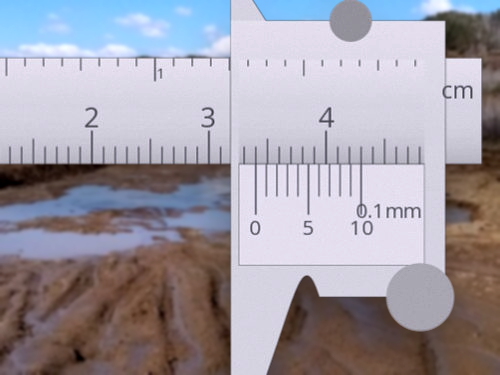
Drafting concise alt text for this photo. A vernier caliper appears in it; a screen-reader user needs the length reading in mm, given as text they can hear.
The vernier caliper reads 34.0 mm
